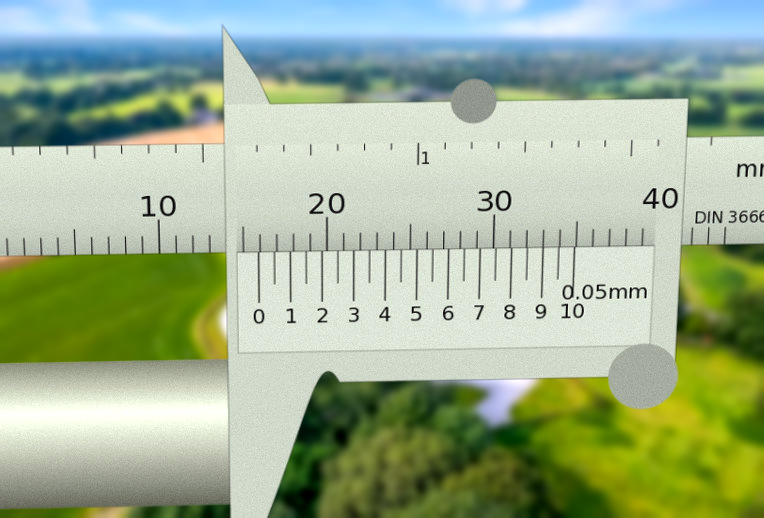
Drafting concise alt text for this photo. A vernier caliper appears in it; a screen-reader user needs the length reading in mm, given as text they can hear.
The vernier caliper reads 15.9 mm
